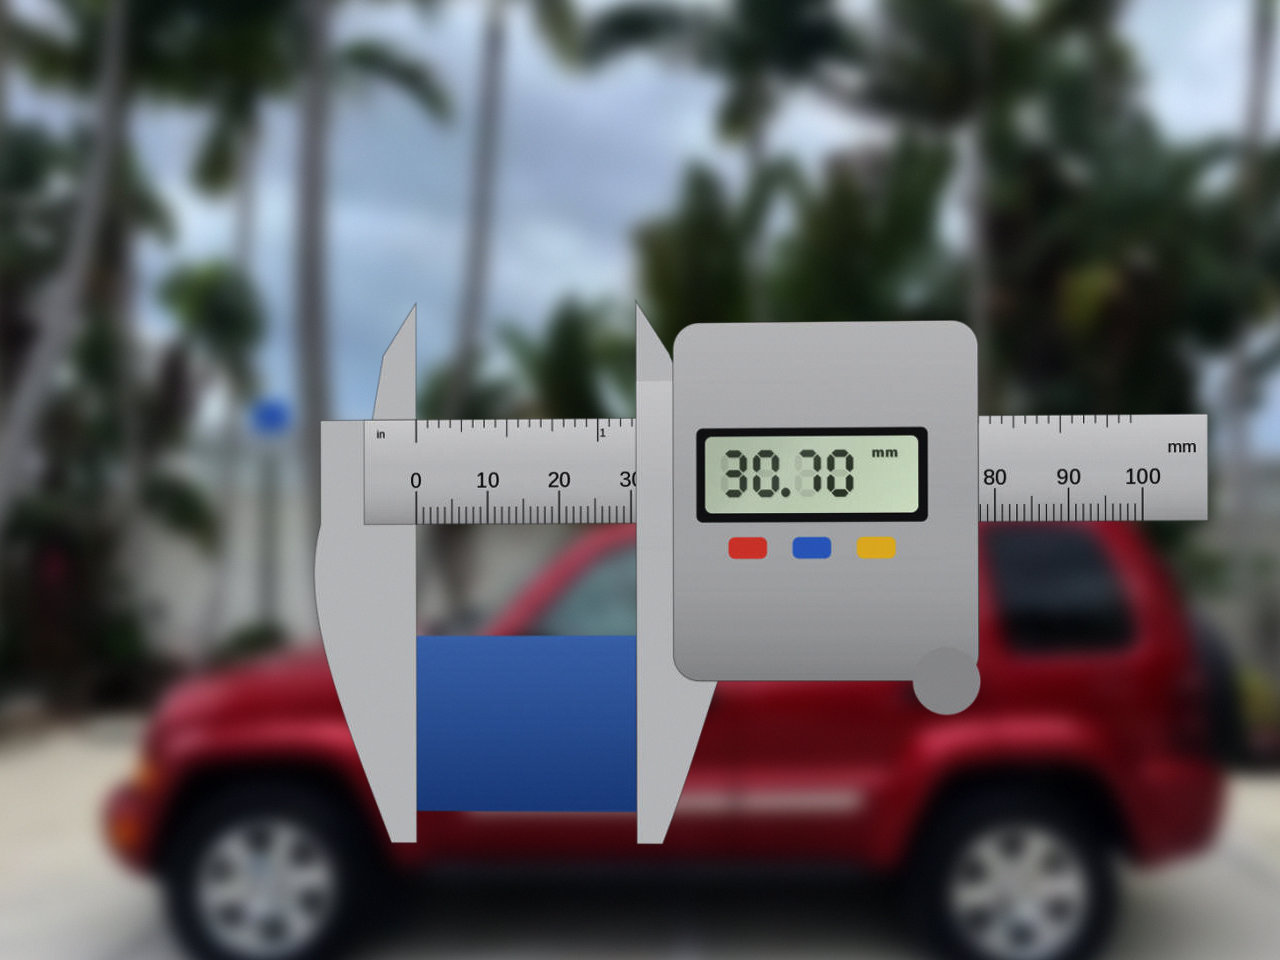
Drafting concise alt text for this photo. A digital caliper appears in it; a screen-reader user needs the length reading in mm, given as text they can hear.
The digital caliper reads 30.70 mm
